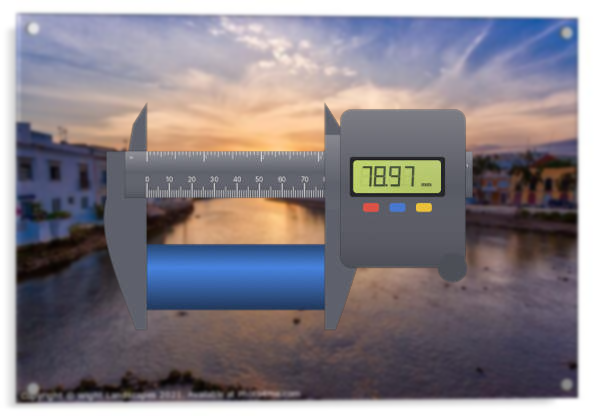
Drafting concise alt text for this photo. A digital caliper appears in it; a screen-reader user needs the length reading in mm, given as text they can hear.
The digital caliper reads 78.97 mm
